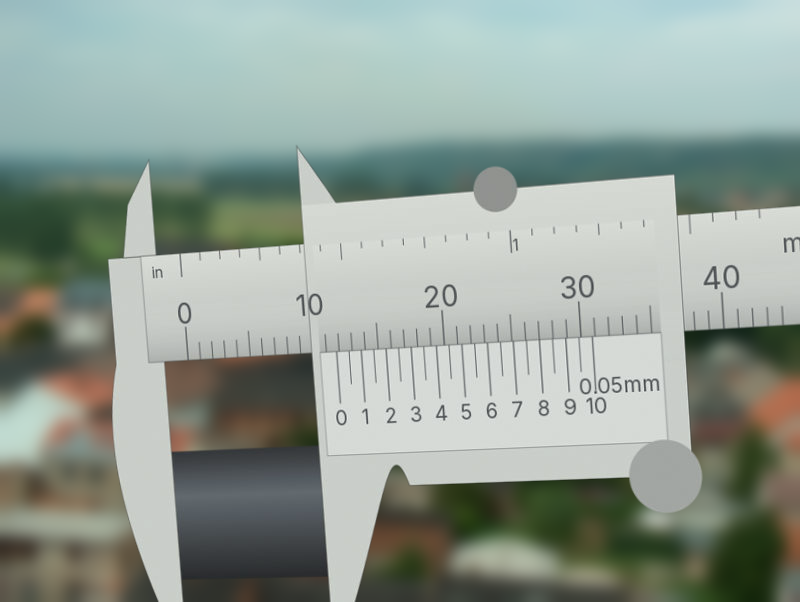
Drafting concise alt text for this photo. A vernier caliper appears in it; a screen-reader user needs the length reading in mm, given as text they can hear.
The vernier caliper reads 11.8 mm
